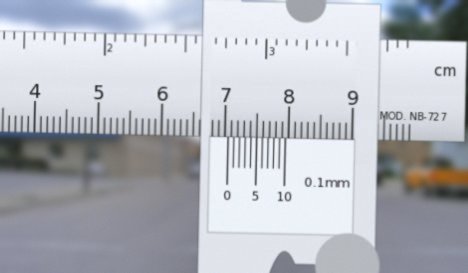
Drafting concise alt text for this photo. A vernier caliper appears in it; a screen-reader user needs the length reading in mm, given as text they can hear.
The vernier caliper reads 70.5 mm
